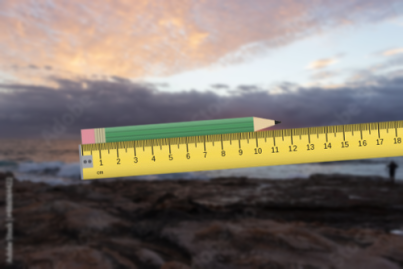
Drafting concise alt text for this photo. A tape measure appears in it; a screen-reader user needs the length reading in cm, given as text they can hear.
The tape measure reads 11.5 cm
